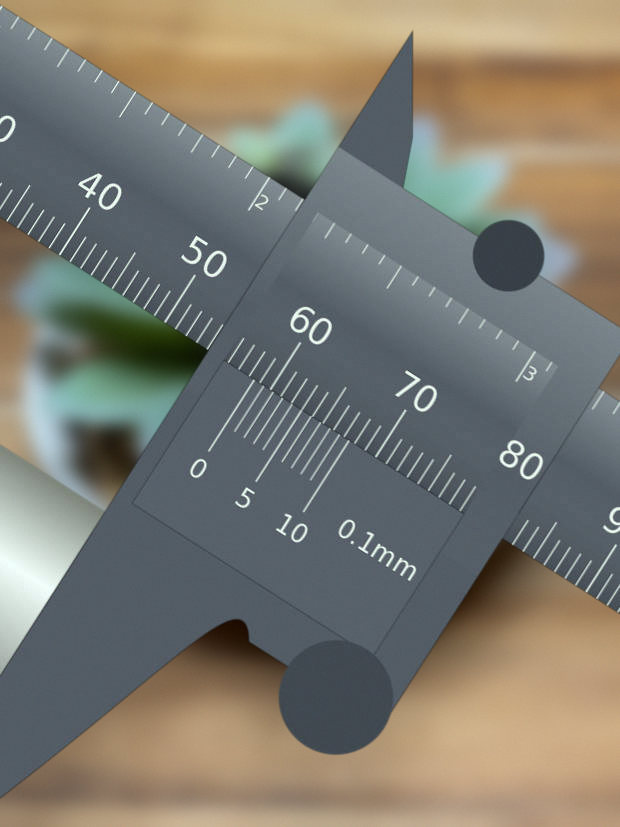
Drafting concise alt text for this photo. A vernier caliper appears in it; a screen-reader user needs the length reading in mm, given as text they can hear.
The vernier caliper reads 58.5 mm
